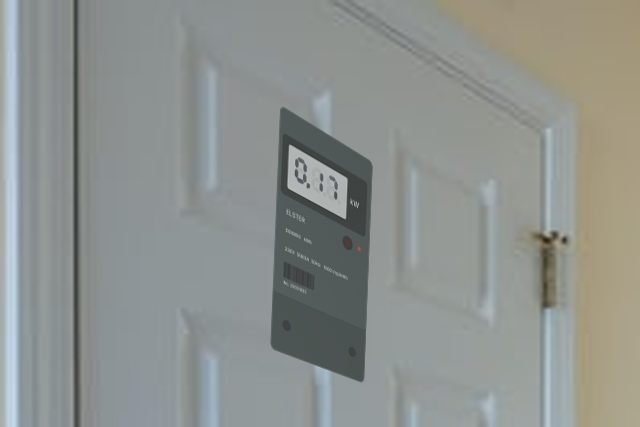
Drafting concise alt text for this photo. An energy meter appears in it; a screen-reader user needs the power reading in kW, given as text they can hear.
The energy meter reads 0.17 kW
